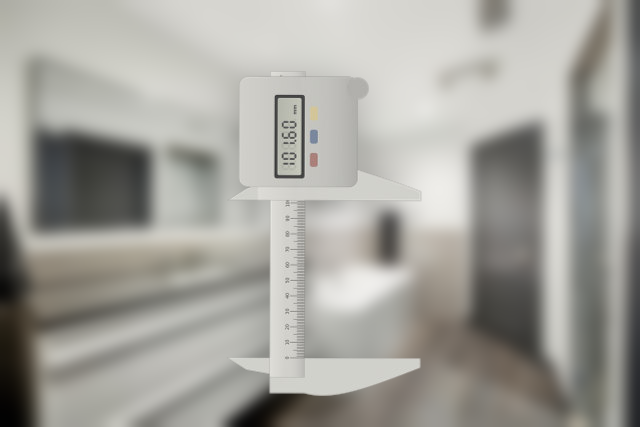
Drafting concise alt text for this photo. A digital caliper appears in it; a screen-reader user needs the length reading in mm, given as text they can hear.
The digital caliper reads 101.60 mm
